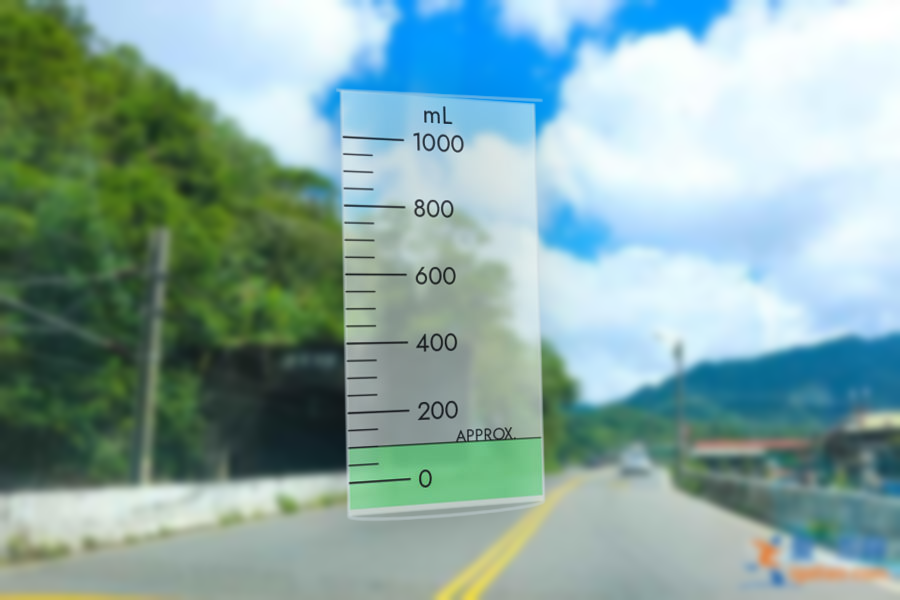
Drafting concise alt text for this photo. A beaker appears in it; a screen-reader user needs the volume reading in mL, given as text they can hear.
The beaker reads 100 mL
